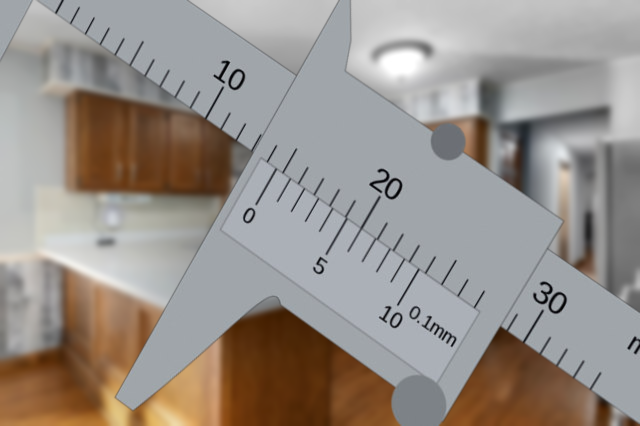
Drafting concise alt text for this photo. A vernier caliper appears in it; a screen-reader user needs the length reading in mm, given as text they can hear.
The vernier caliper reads 14.6 mm
